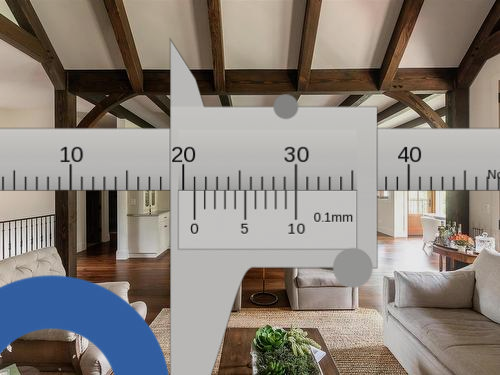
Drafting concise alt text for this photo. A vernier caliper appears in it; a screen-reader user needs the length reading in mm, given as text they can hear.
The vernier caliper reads 21.0 mm
